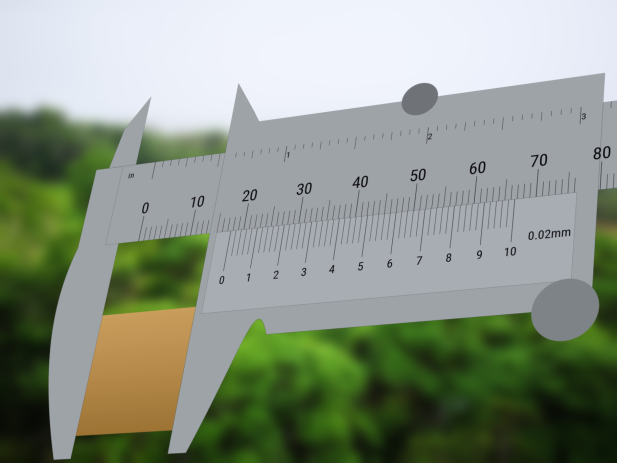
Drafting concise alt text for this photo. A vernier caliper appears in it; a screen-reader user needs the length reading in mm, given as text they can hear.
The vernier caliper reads 17.6 mm
